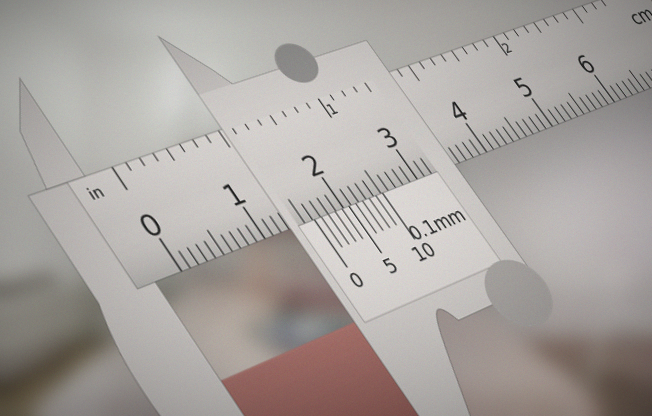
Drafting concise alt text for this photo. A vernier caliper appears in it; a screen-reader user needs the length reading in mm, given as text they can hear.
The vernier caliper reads 16.2 mm
